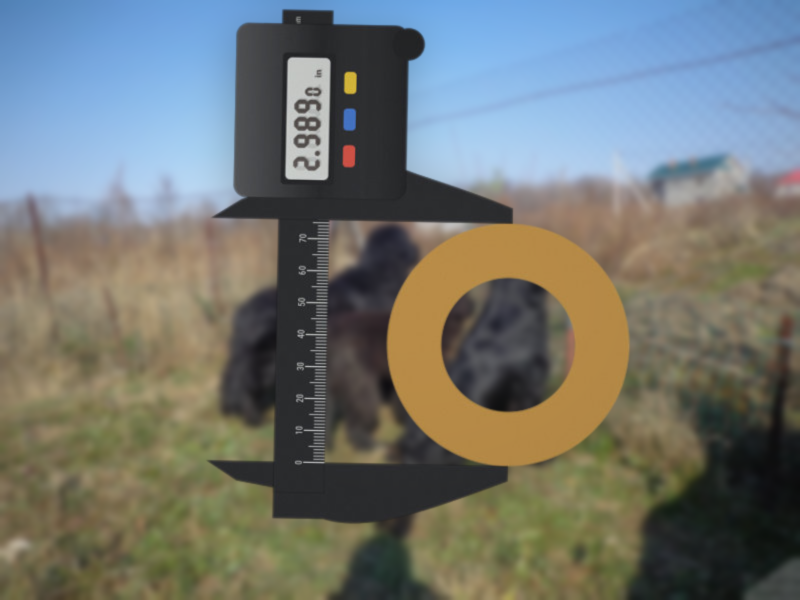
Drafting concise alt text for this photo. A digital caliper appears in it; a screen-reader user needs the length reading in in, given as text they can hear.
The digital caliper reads 2.9890 in
